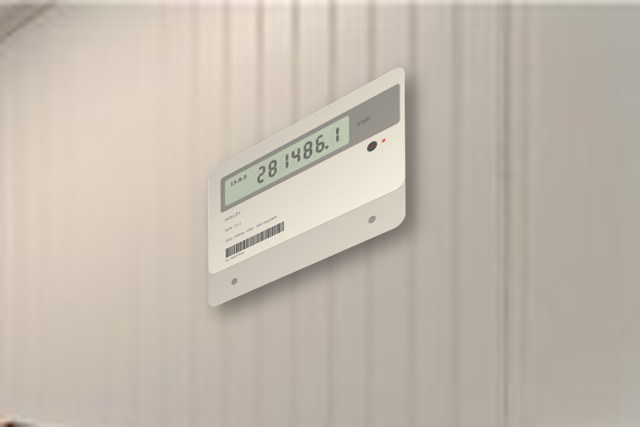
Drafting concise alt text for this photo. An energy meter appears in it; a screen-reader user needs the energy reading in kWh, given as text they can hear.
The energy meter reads 281486.1 kWh
